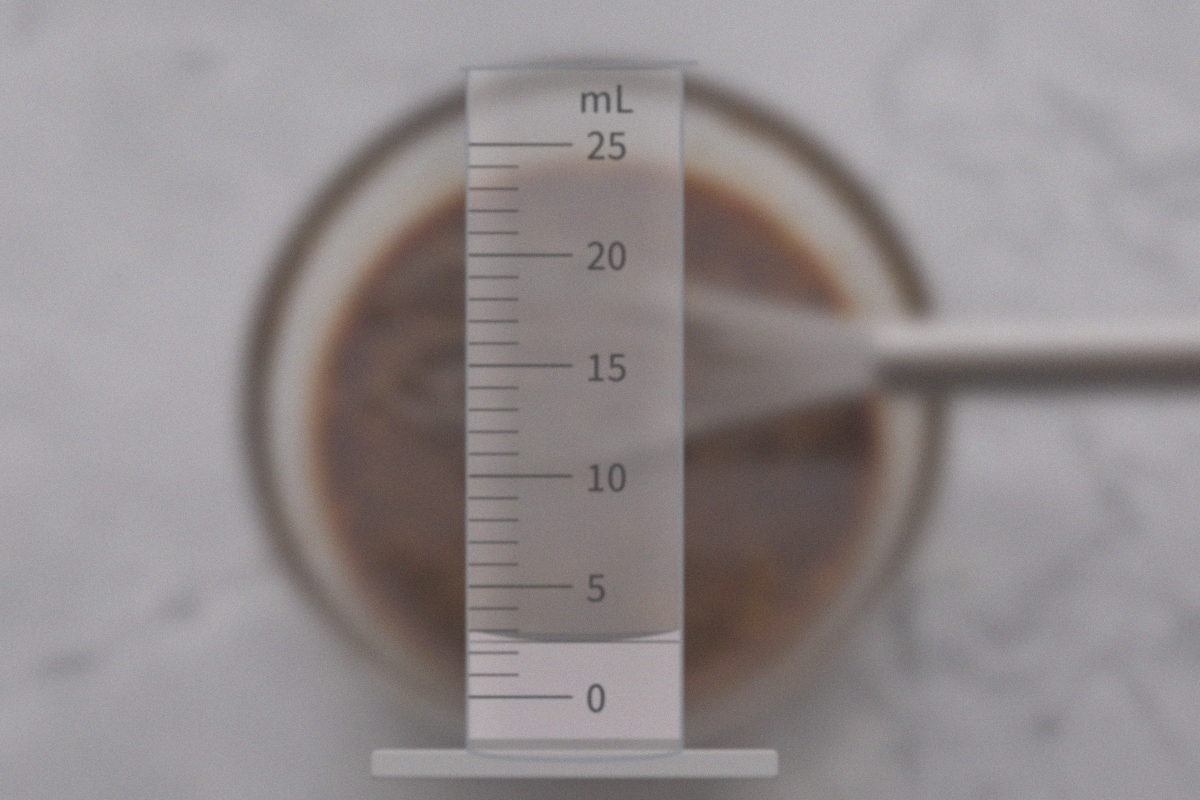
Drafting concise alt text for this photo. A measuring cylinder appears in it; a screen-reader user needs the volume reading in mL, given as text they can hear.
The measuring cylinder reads 2.5 mL
